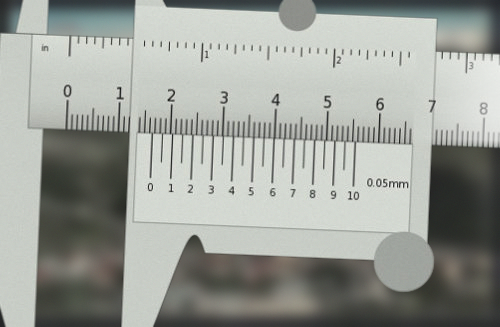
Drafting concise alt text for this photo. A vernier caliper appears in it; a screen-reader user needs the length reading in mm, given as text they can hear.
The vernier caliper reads 16.5 mm
